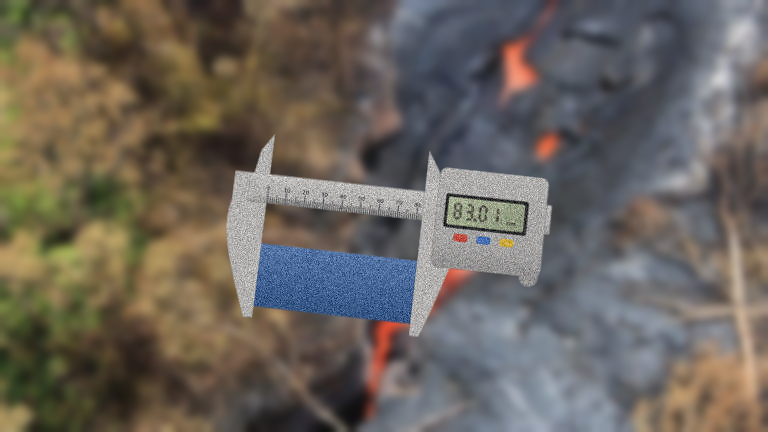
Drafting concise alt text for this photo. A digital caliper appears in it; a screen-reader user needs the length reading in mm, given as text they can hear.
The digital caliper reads 83.01 mm
